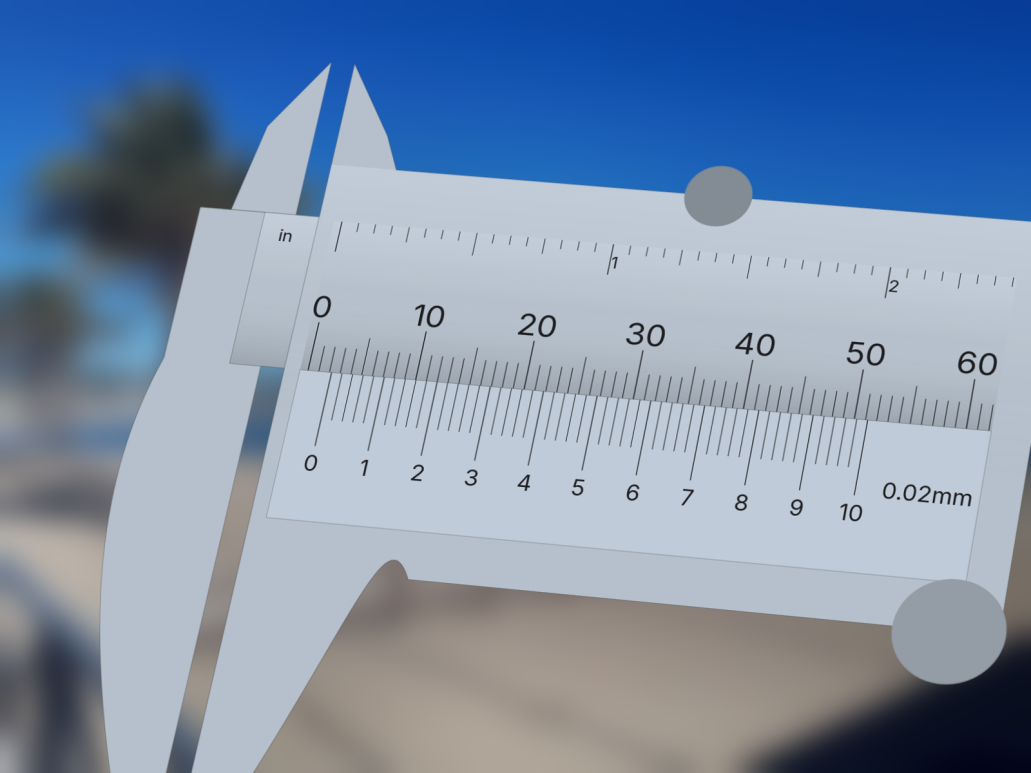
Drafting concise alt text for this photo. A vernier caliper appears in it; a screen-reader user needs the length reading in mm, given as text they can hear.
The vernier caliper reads 2.2 mm
